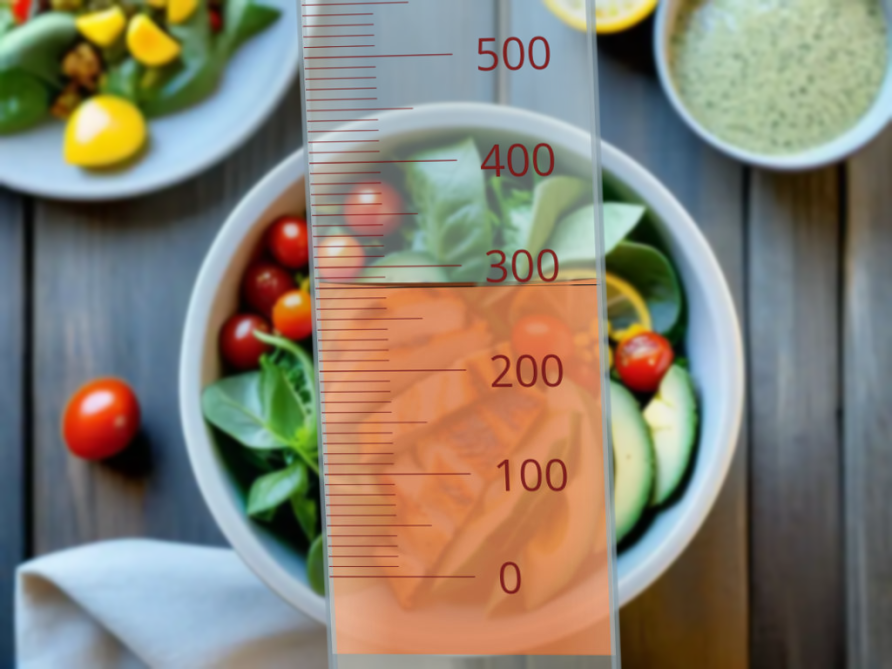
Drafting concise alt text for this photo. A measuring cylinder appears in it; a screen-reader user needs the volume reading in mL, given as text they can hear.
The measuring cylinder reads 280 mL
